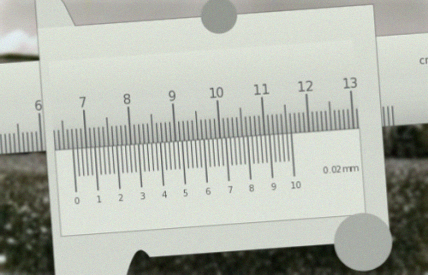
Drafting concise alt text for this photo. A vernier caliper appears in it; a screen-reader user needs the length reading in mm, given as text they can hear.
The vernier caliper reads 67.0 mm
